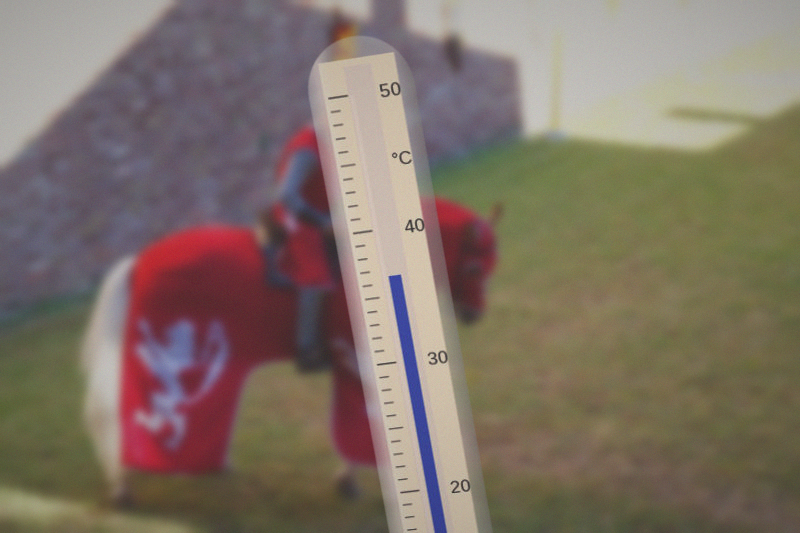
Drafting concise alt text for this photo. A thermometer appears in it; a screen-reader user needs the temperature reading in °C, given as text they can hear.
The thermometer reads 36.5 °C
